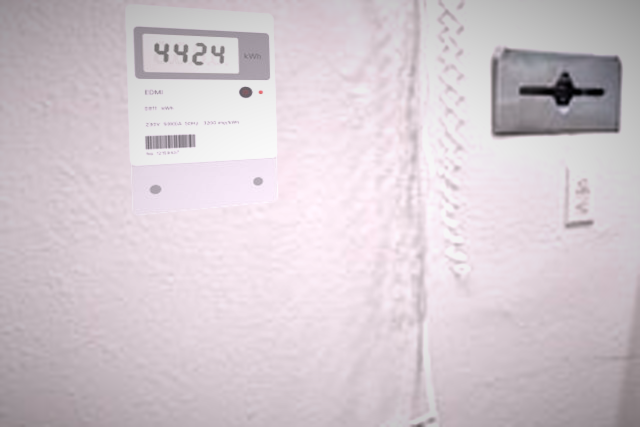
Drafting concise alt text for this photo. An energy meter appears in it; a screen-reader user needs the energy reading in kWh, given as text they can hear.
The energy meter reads 4424 kWh
